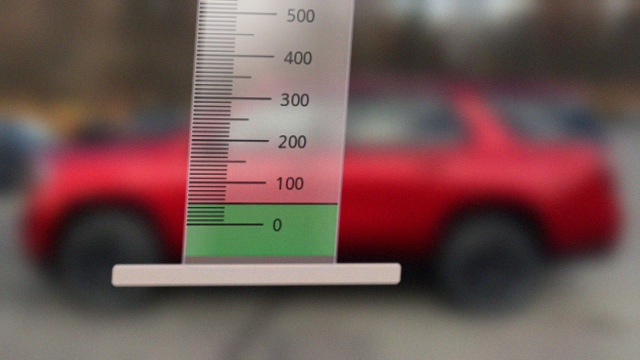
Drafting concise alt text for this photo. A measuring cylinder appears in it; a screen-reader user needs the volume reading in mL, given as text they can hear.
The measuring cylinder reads 50 mL
